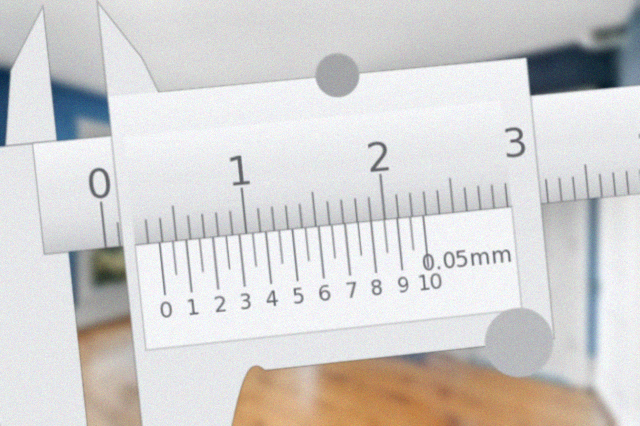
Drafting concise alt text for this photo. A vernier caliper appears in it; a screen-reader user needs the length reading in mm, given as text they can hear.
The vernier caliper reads 3.8 mm
